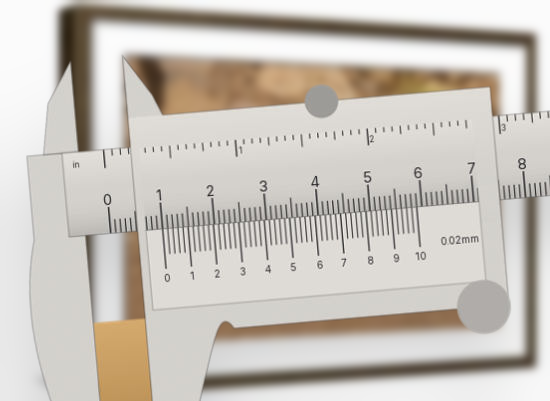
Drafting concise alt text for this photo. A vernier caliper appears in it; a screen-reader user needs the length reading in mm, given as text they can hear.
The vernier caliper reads 10.0 mm
